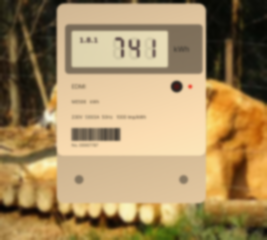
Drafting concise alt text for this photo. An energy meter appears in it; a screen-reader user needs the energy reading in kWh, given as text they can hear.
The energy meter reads 741 kWh
